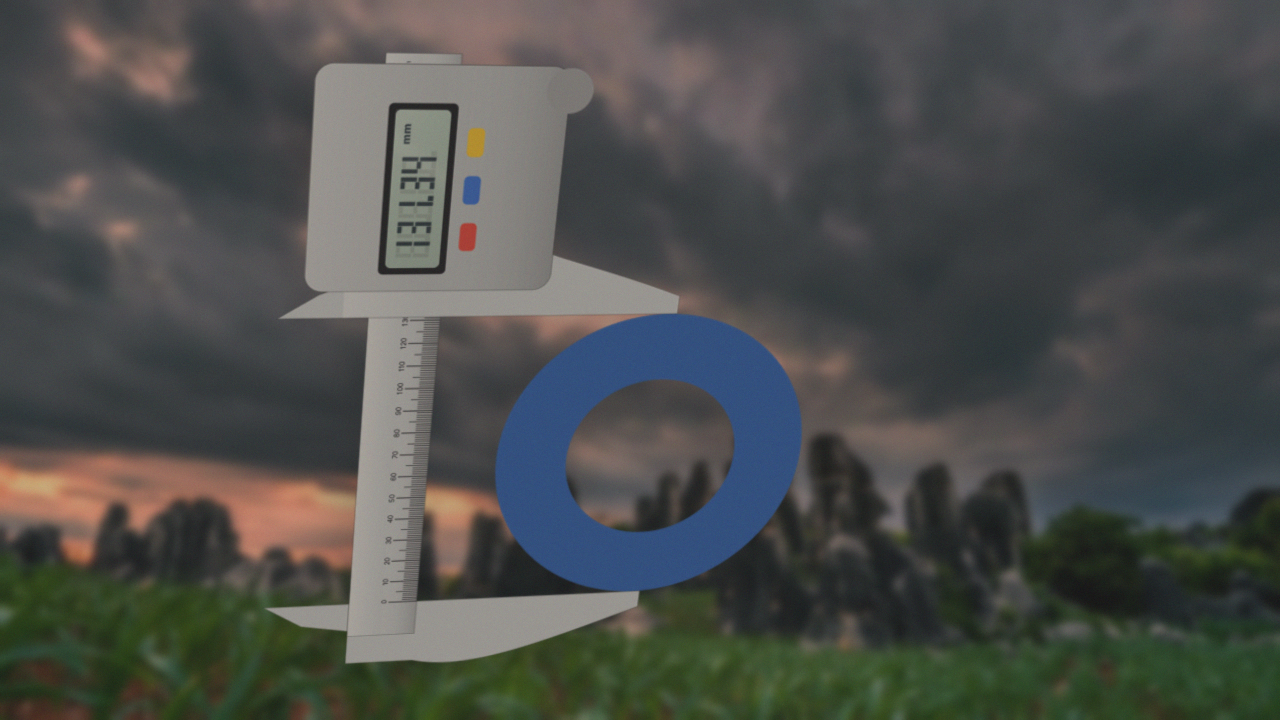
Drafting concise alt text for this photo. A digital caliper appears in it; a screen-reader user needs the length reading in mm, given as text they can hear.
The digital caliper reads 131.34 mm
